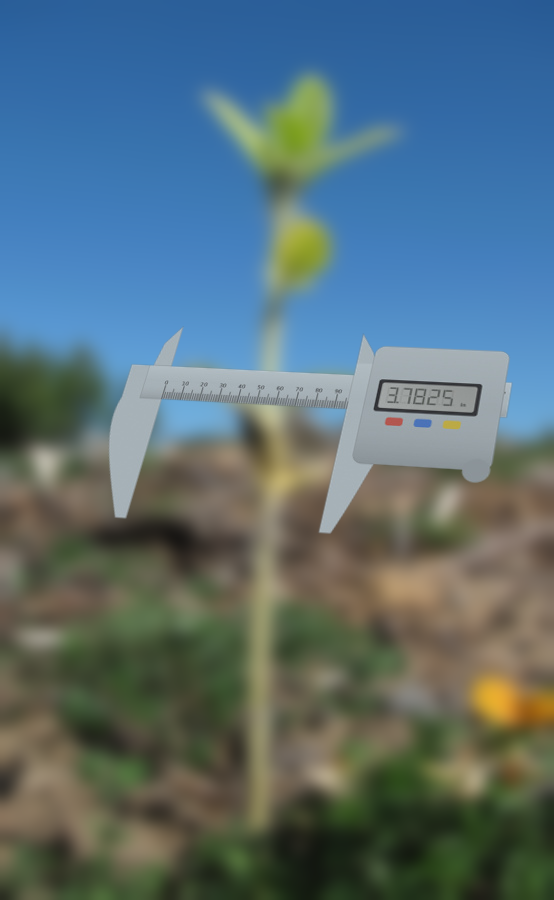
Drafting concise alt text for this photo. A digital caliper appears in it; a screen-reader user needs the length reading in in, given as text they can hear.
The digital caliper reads 3.7825 in
